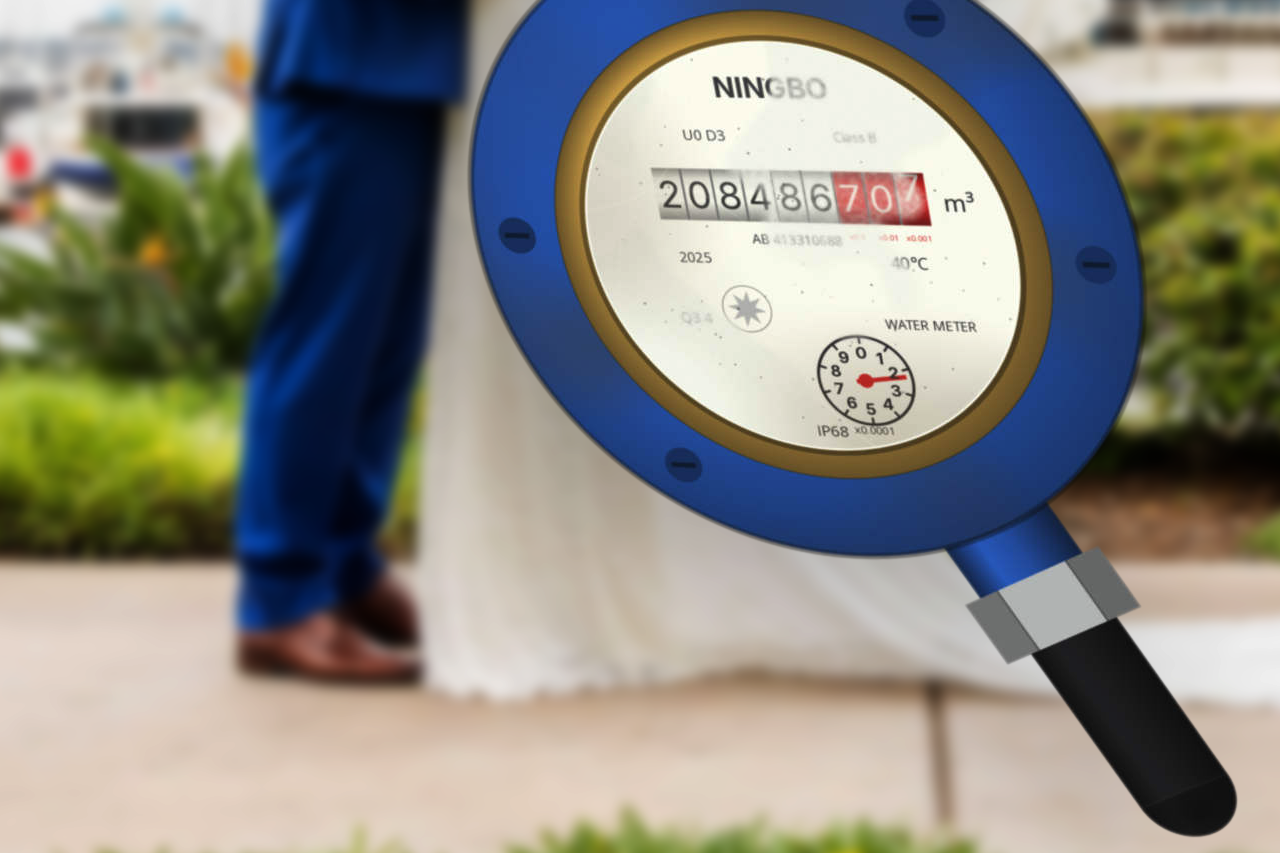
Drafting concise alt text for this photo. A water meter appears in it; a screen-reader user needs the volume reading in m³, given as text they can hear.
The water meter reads 208486.7072 m³
